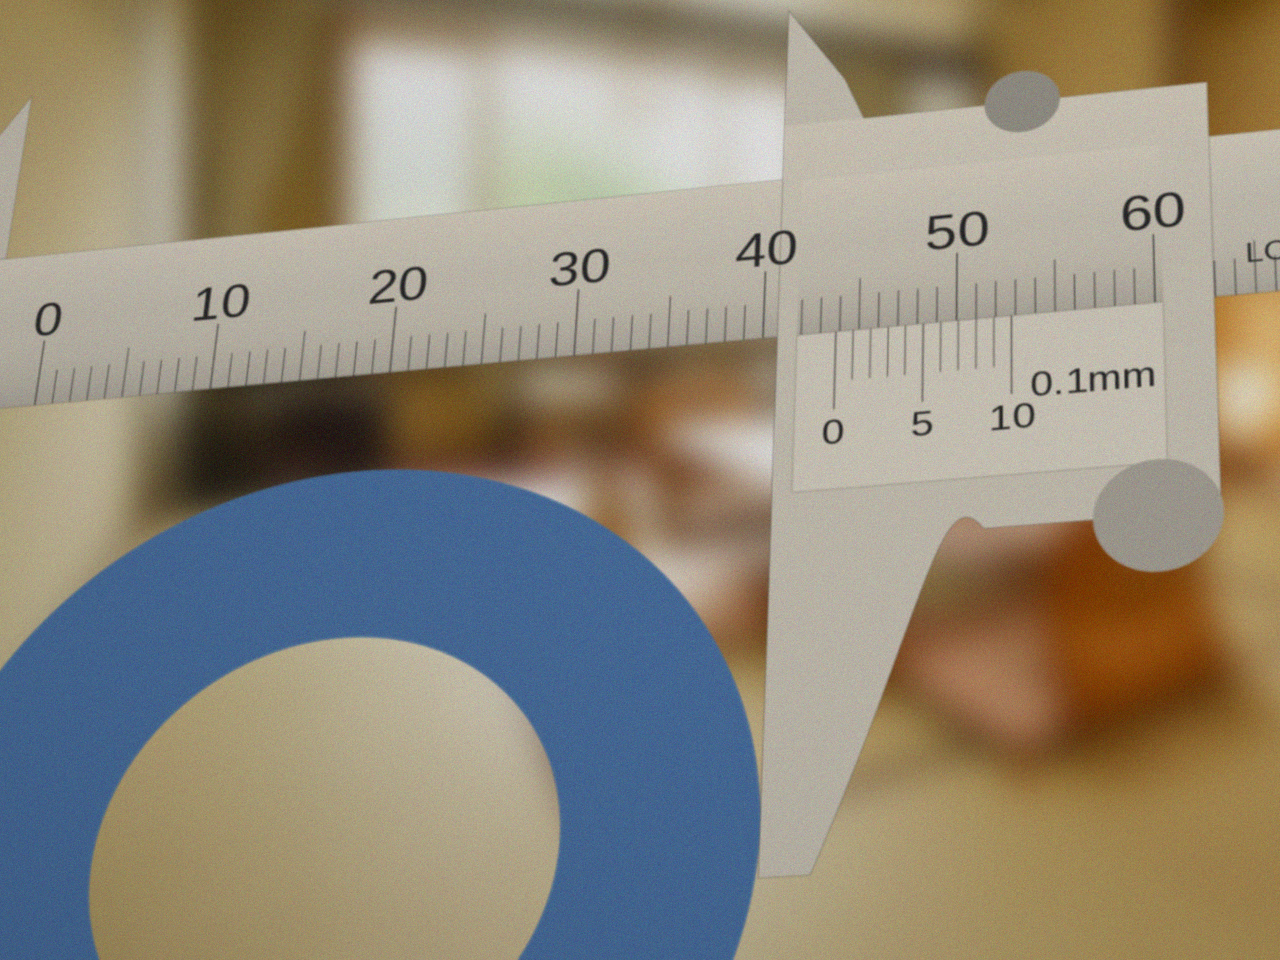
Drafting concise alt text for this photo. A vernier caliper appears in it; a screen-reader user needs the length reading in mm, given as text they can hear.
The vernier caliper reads 43.8 mm
